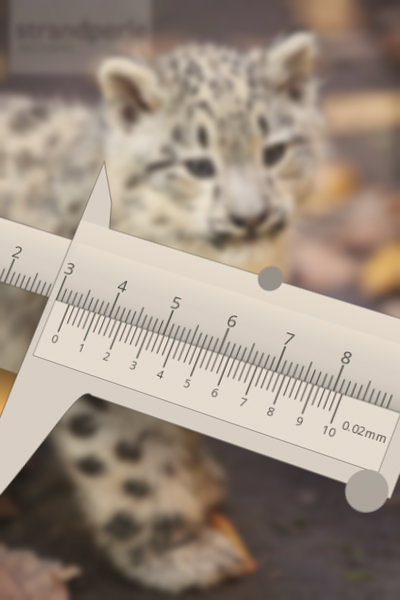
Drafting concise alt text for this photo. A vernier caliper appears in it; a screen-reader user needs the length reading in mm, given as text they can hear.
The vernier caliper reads 32.5 mm
